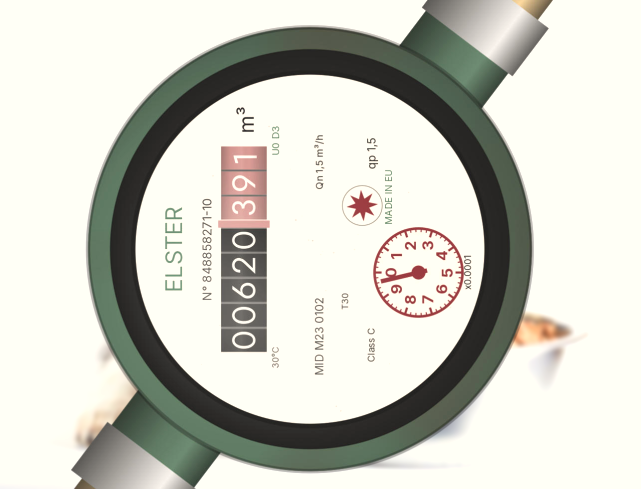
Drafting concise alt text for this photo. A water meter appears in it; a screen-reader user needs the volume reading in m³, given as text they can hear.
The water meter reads 620.3909 m³
